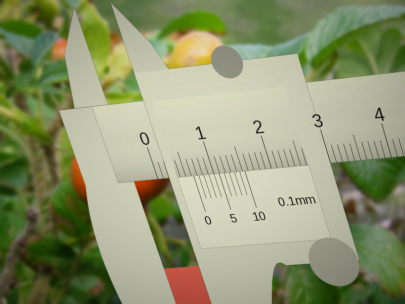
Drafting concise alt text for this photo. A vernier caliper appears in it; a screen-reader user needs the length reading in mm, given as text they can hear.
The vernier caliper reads 6.4 mm
